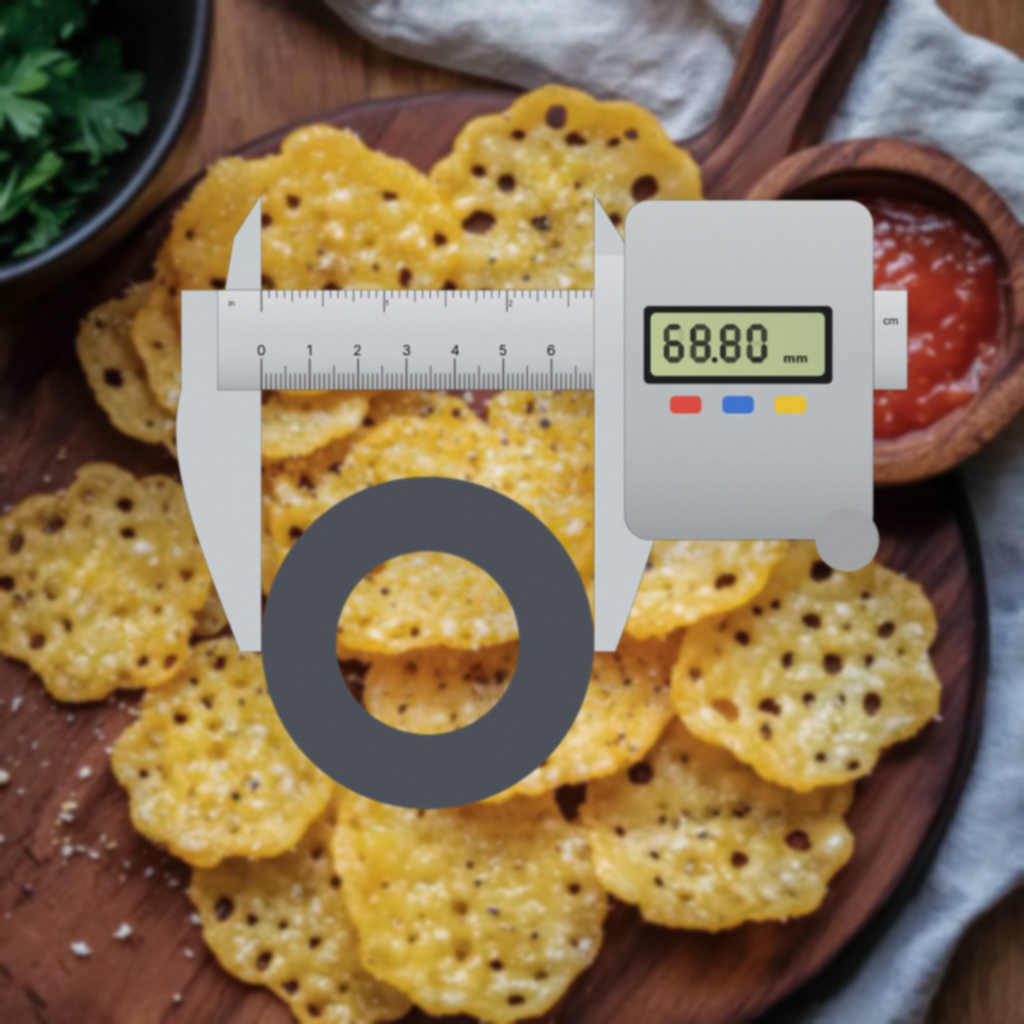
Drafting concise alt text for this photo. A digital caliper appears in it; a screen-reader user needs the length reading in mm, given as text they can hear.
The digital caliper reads 68.80 mm
